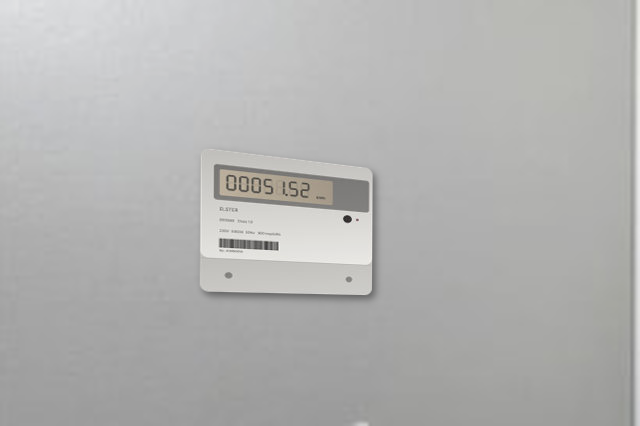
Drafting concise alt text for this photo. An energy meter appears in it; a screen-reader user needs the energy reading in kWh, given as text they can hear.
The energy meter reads 51.52 kWh
